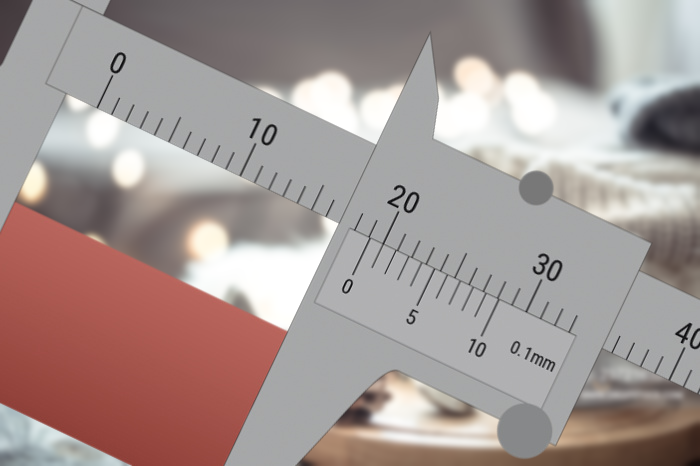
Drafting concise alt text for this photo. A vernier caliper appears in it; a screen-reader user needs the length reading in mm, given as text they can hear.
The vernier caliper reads 19.1 mm
